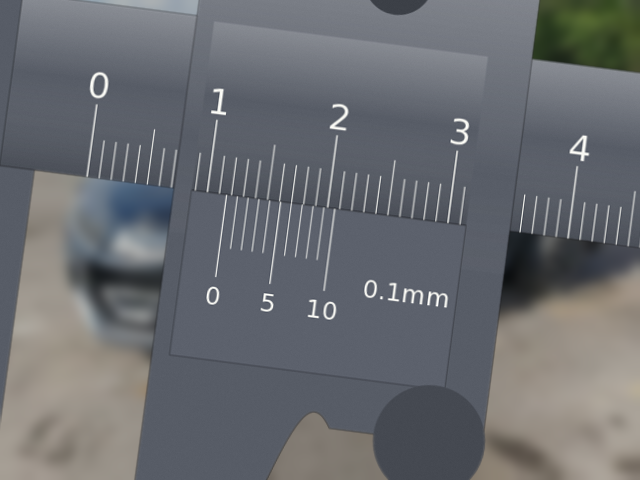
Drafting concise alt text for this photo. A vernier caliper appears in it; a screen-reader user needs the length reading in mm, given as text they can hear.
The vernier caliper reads 11.6 mm
